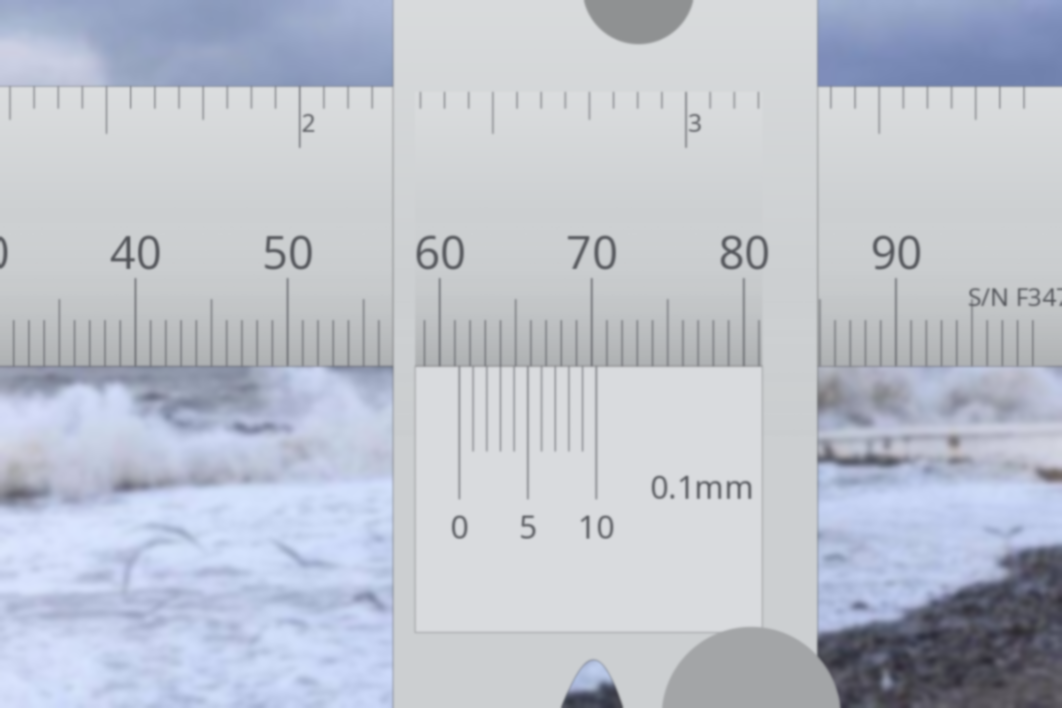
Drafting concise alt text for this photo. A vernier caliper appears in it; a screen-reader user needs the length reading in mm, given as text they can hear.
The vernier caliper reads 61.3 mm
